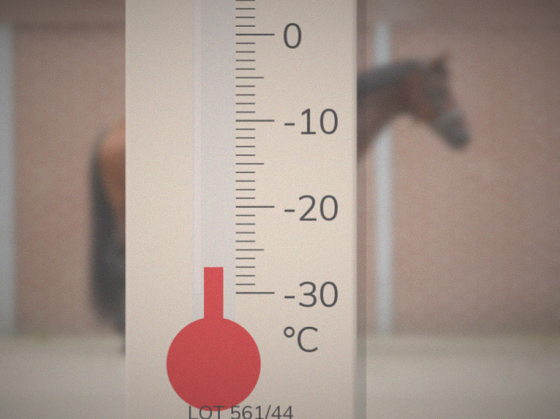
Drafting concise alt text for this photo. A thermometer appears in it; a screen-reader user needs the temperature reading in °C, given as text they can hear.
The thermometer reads -27 °C
